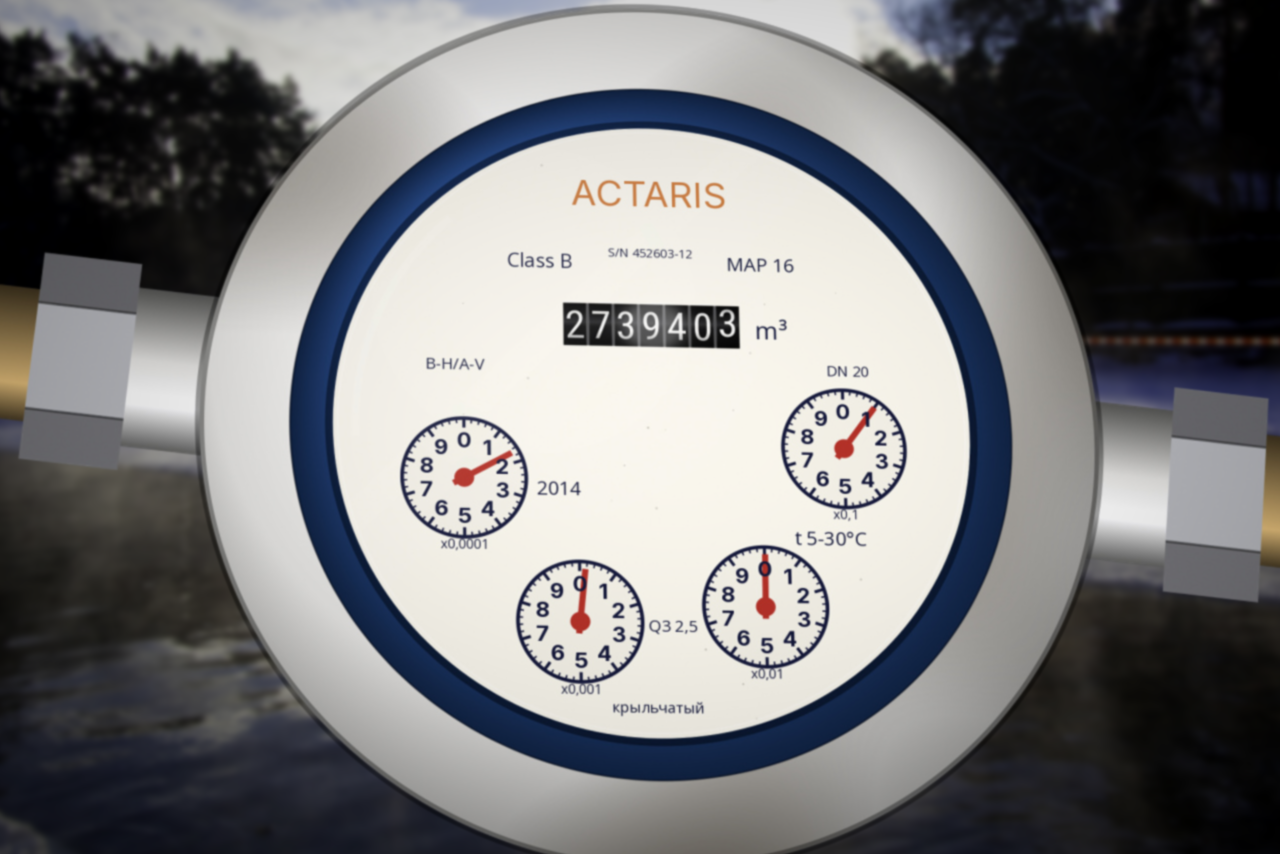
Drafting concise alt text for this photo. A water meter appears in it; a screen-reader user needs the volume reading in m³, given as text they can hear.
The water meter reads 2739403.1001 m³
